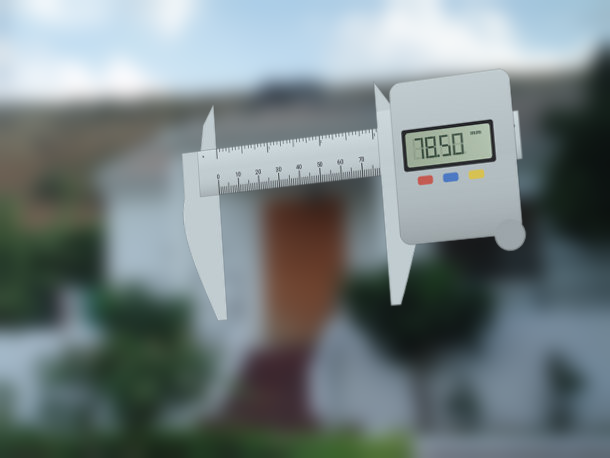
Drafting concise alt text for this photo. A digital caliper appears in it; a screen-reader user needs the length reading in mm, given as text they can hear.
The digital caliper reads 78.50 mm
